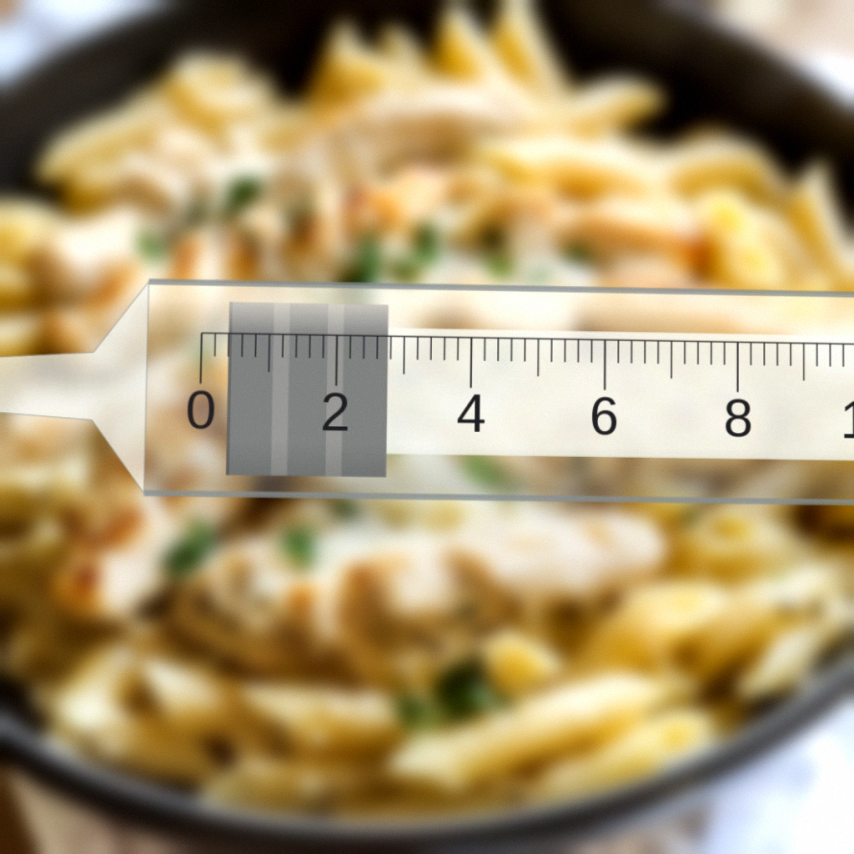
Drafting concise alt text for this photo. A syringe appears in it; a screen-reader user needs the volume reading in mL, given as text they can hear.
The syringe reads 0.4 mL
